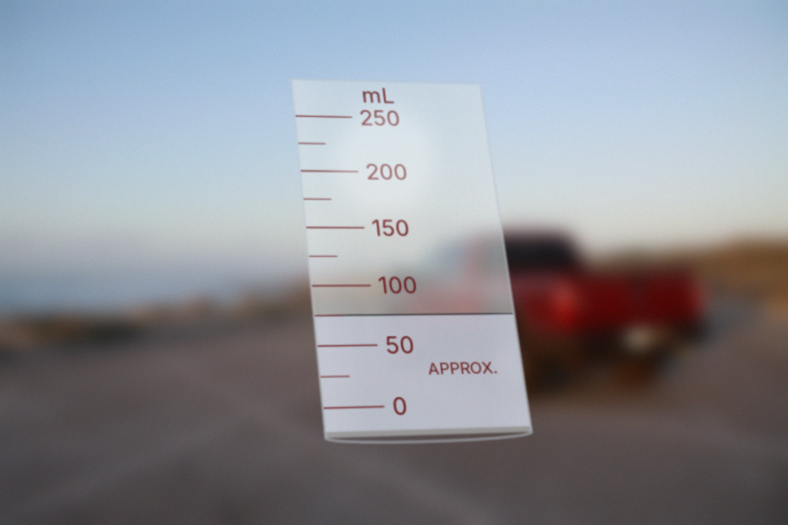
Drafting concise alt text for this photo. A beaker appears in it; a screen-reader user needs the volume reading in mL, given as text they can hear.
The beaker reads 75 mL
